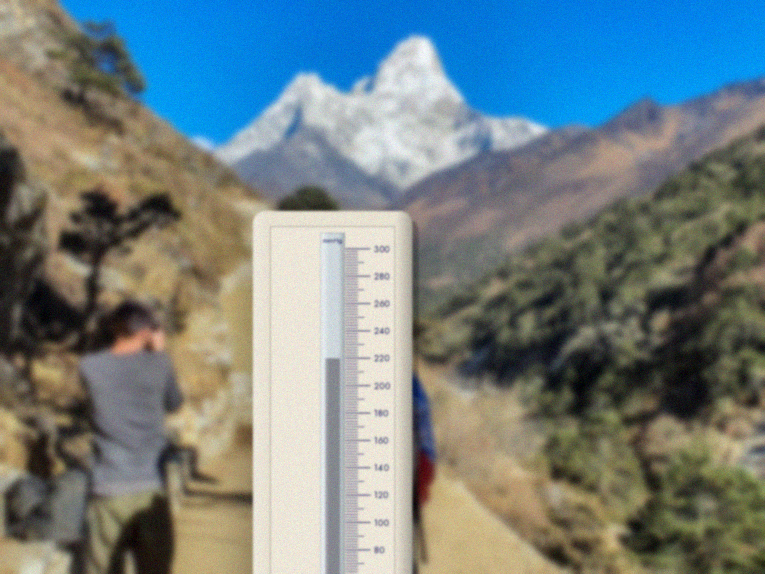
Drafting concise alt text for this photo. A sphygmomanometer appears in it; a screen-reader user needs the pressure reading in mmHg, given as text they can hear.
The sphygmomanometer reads 220 mmHg
